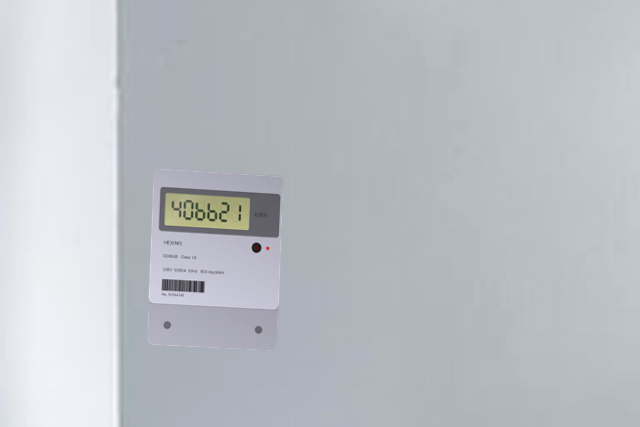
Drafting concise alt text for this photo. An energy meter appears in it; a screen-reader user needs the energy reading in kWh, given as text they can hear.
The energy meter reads 406621 kWh
